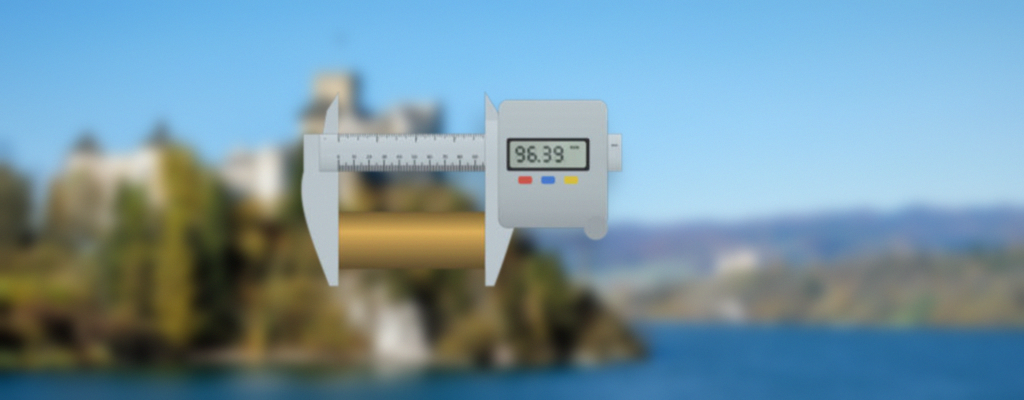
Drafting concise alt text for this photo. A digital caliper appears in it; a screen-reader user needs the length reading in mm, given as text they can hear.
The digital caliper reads 96.39 mm
